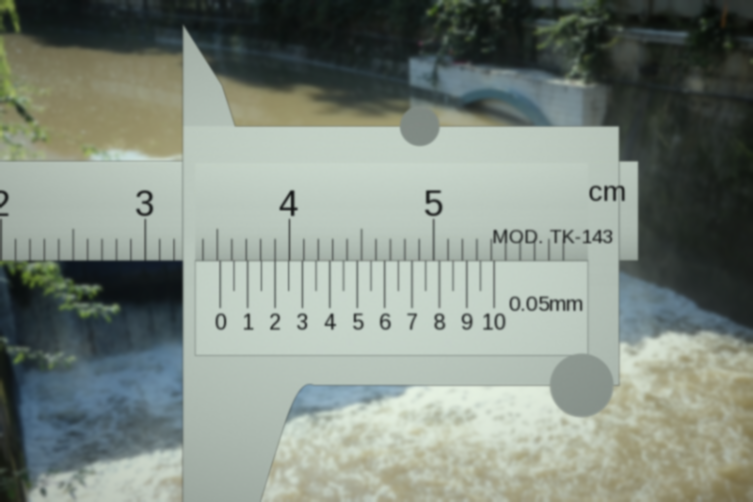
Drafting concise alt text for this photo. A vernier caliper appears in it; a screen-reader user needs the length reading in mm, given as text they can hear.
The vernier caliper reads 35.2 mm
